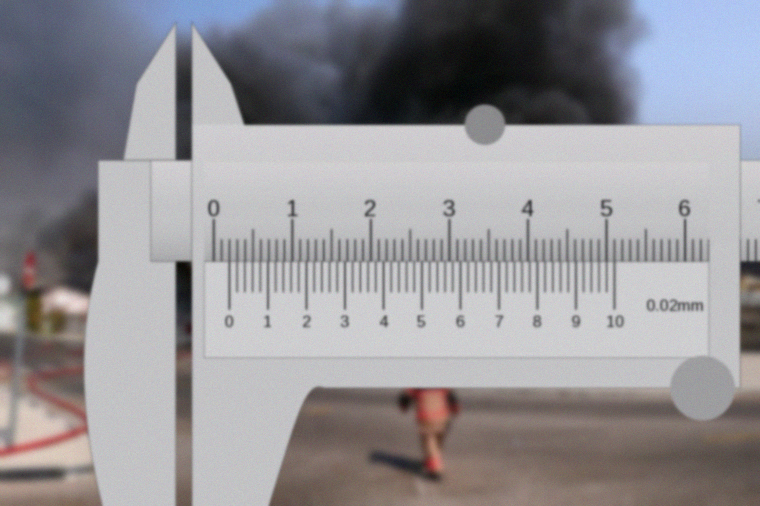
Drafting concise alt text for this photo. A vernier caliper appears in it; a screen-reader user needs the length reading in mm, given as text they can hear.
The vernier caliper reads 2.0 mm
